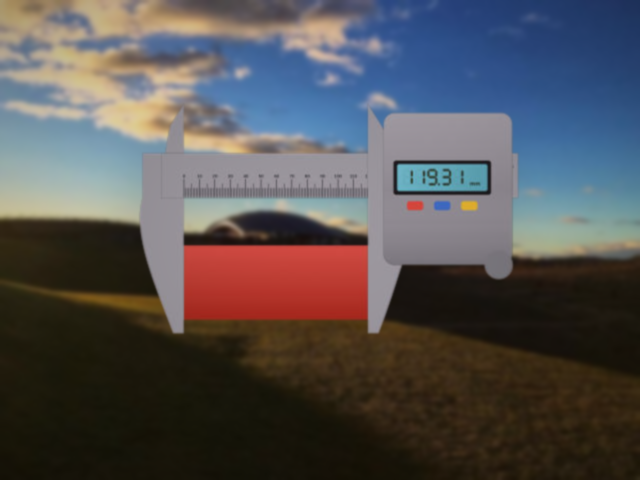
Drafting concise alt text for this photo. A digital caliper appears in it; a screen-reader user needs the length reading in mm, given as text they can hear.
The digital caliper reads 119.31 mm
